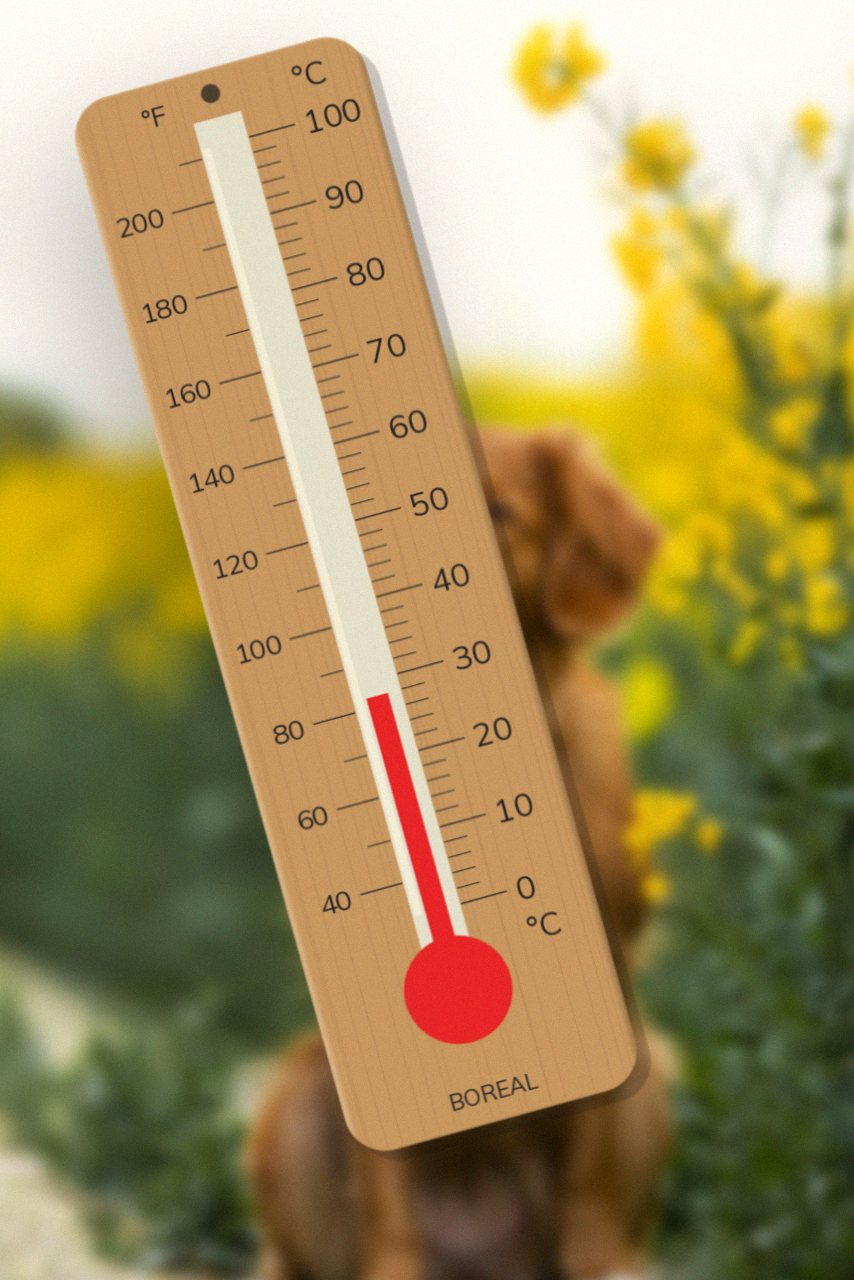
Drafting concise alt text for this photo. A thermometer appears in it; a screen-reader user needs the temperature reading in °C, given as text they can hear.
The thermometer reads 28 °C
